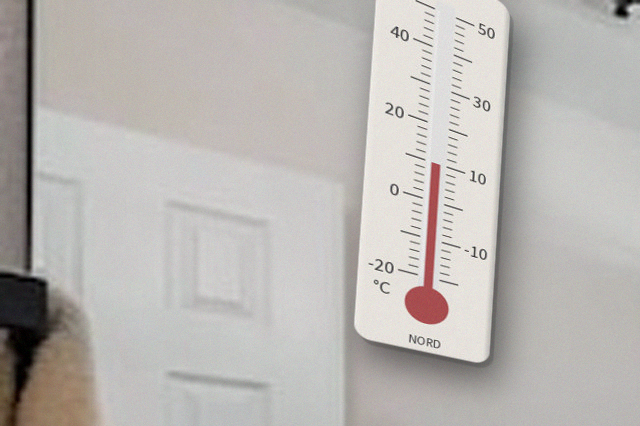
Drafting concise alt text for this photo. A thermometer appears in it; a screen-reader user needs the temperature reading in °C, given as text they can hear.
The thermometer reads 10 °C
